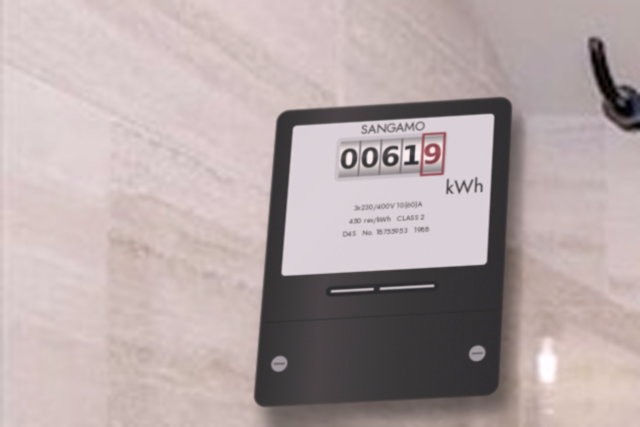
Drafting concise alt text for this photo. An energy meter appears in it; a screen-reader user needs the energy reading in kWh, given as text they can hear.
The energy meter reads 61.9 kWh
